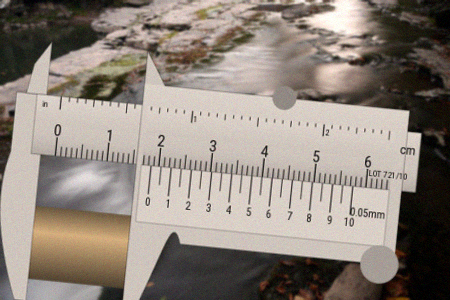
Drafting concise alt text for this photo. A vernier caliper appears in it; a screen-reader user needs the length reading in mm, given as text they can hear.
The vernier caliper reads 18.5 mm
